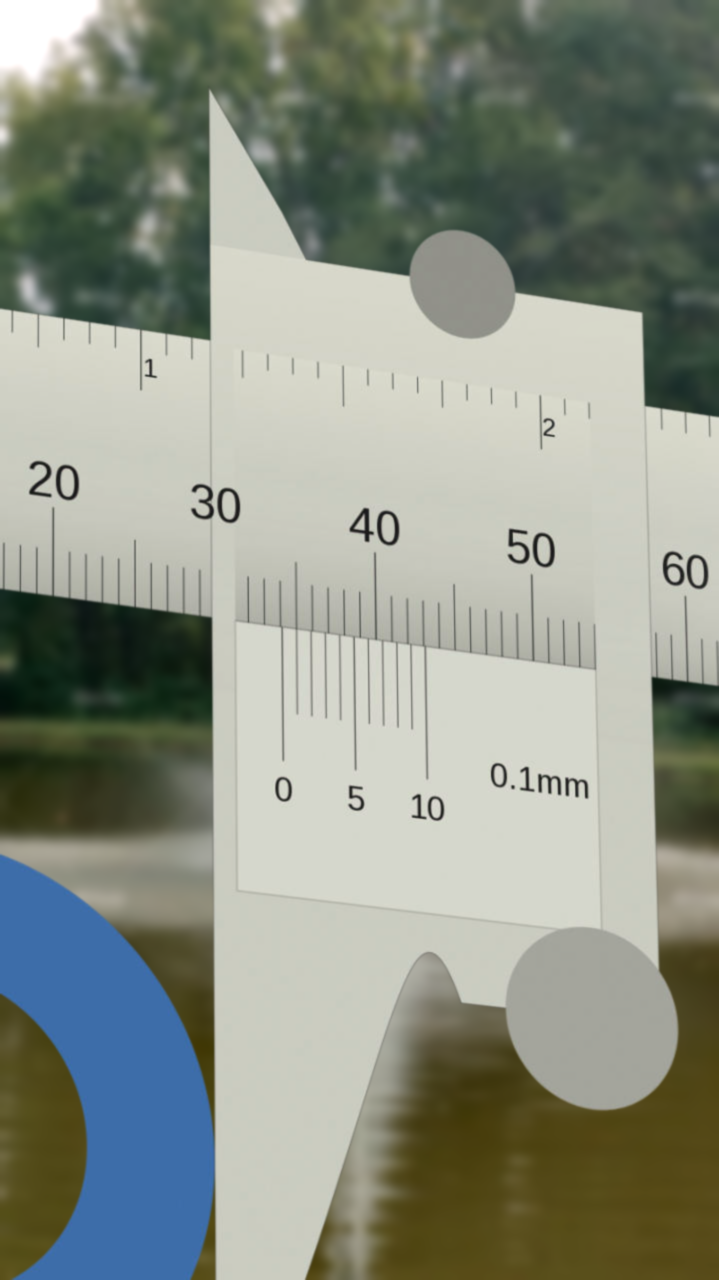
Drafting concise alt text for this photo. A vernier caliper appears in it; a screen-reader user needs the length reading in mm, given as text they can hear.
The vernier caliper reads 34.1 mm
